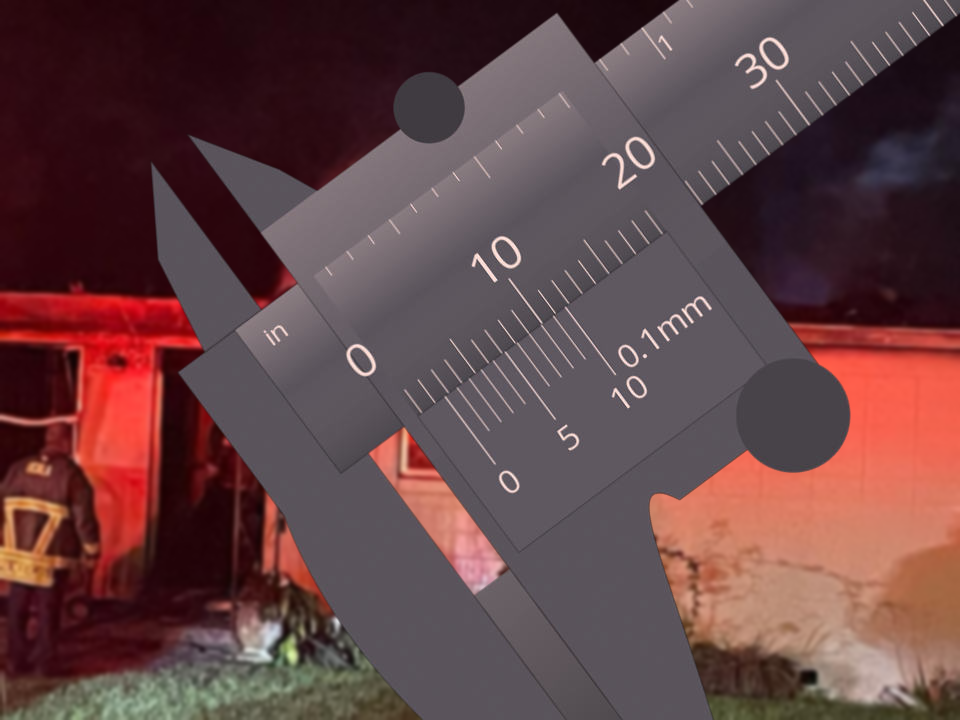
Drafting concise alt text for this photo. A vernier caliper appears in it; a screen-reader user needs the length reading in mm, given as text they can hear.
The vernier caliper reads 2.7 mm
